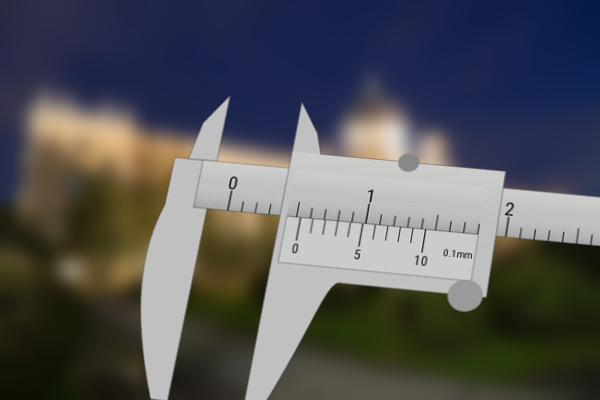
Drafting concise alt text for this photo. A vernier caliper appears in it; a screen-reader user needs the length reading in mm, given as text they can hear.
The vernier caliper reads 5.3 mm
